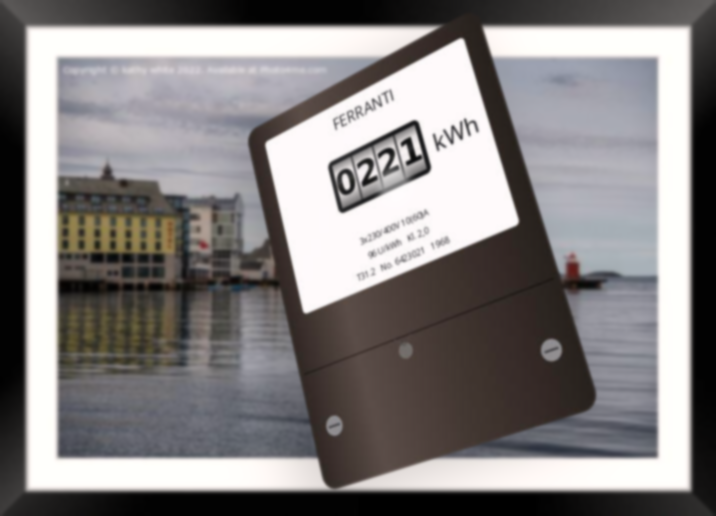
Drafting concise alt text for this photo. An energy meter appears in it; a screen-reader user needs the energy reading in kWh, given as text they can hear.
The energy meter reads 221 kWh
